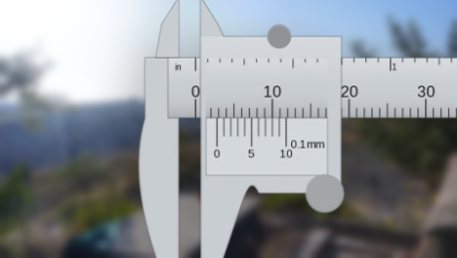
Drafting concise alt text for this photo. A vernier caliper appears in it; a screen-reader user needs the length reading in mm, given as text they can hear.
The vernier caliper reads 2.8 mm
